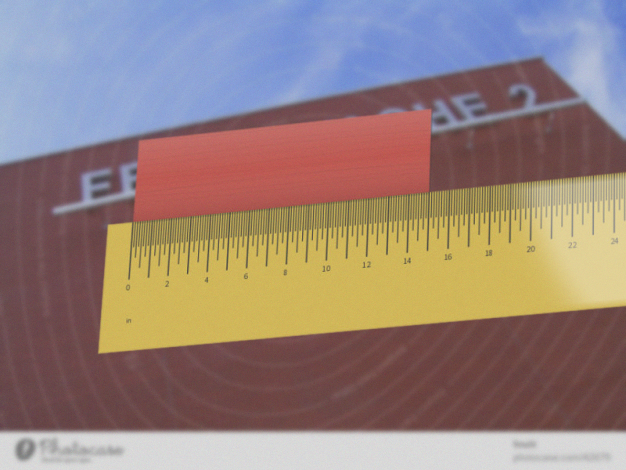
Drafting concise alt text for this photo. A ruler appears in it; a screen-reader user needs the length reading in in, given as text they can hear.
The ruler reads 15 in
